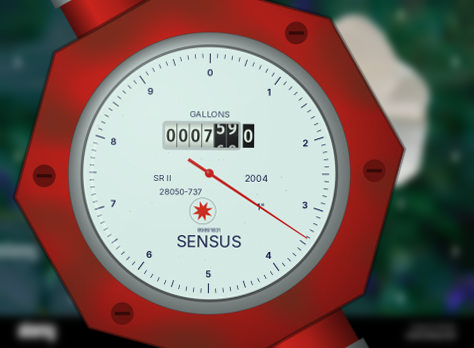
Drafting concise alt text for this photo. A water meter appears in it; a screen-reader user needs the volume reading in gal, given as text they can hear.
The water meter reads 7593.4 gal
